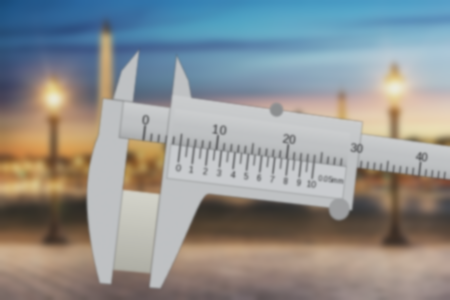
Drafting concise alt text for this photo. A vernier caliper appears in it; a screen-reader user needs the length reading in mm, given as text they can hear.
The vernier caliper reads 5.0 mm
